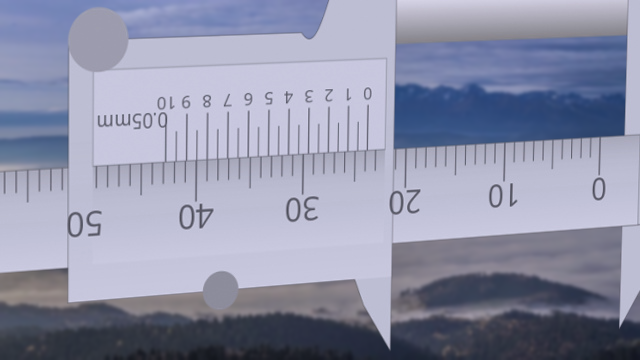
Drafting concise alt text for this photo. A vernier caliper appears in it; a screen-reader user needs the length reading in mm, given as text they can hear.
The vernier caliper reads 23.8 mm
